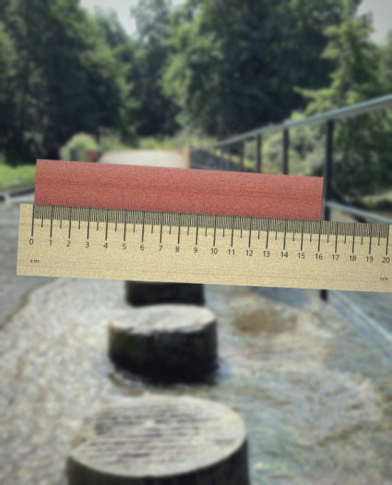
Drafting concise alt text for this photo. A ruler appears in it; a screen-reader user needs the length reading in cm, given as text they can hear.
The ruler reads 16 cm
